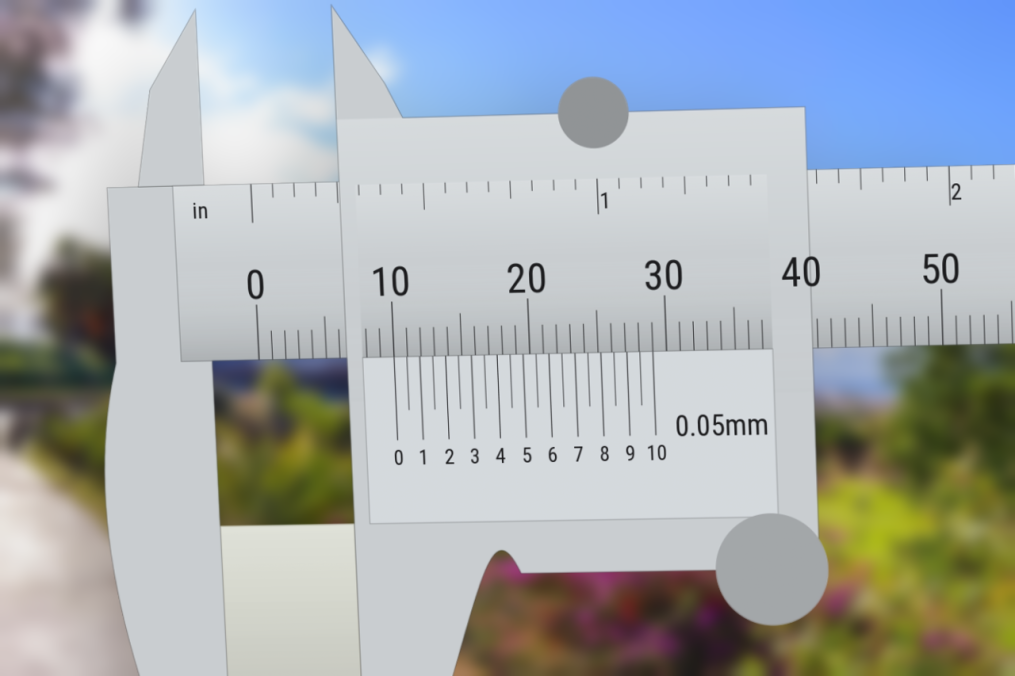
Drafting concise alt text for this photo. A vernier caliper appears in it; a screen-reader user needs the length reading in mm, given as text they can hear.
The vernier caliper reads 10.0 mm
